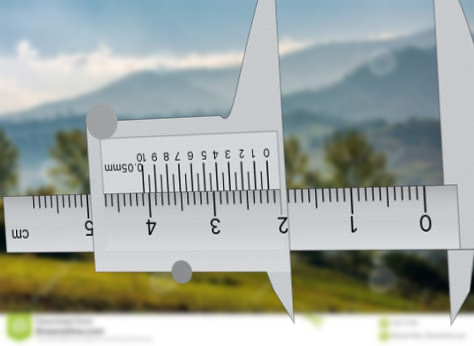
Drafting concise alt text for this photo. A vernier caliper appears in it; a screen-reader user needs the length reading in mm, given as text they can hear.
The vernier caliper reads 21.8 mm
